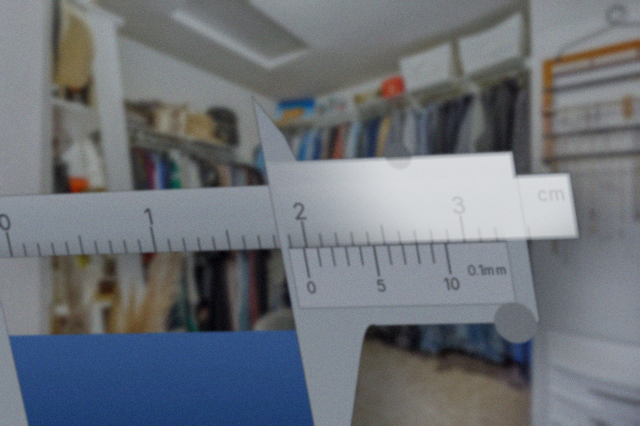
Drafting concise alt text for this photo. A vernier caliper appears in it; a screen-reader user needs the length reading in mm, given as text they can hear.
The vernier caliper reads 19.8 mm
